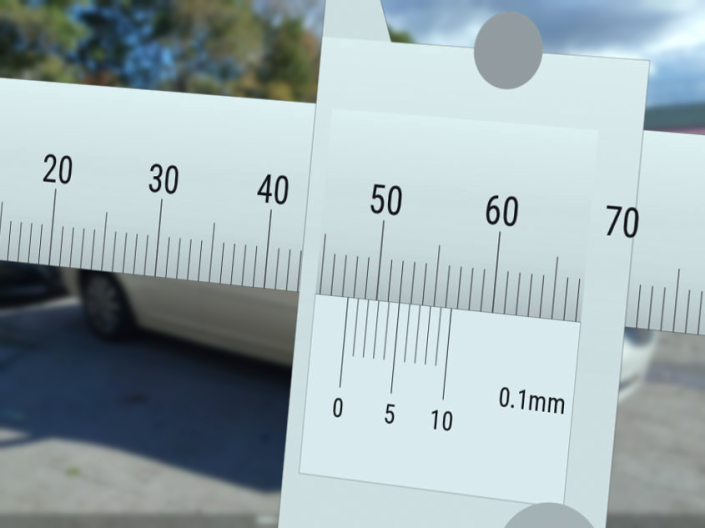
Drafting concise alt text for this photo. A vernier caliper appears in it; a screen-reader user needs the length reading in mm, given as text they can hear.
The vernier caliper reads 47.5 mm
